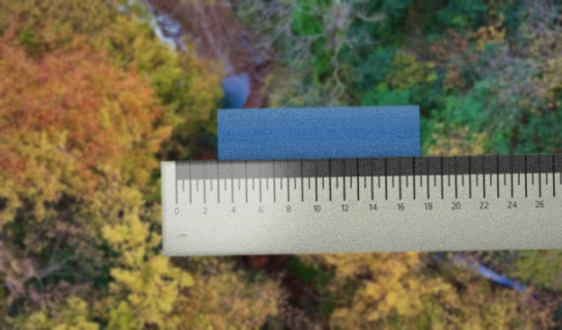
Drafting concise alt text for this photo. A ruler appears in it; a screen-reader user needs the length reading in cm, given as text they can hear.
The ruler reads 14.5 cm
